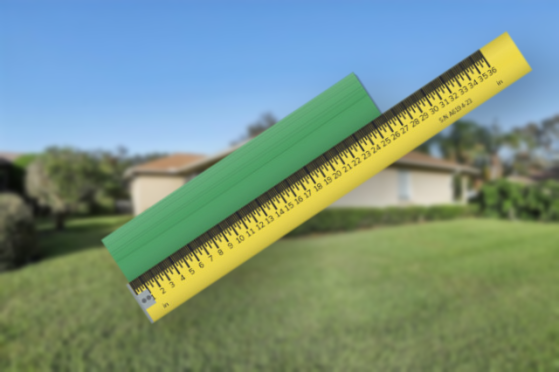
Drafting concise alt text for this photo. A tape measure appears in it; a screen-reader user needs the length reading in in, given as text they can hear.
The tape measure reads 26 in
